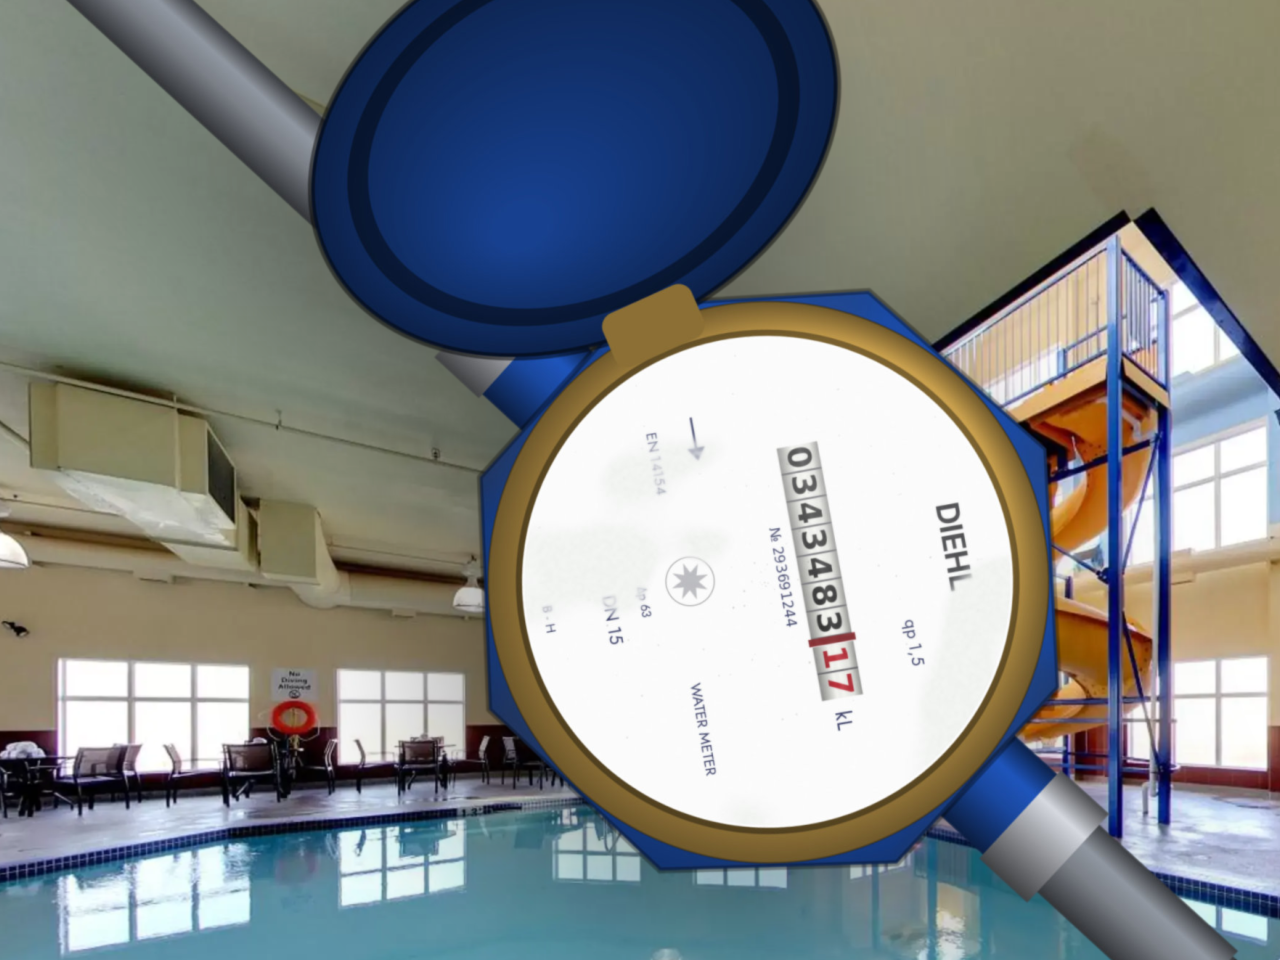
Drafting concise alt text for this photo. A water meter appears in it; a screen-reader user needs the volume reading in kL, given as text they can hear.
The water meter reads 343483.17 kL
